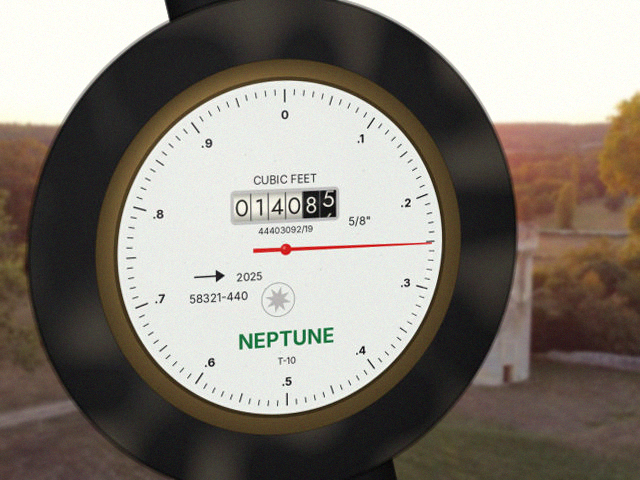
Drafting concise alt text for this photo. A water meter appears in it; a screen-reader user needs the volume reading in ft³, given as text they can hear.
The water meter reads 14085.25 ft³
